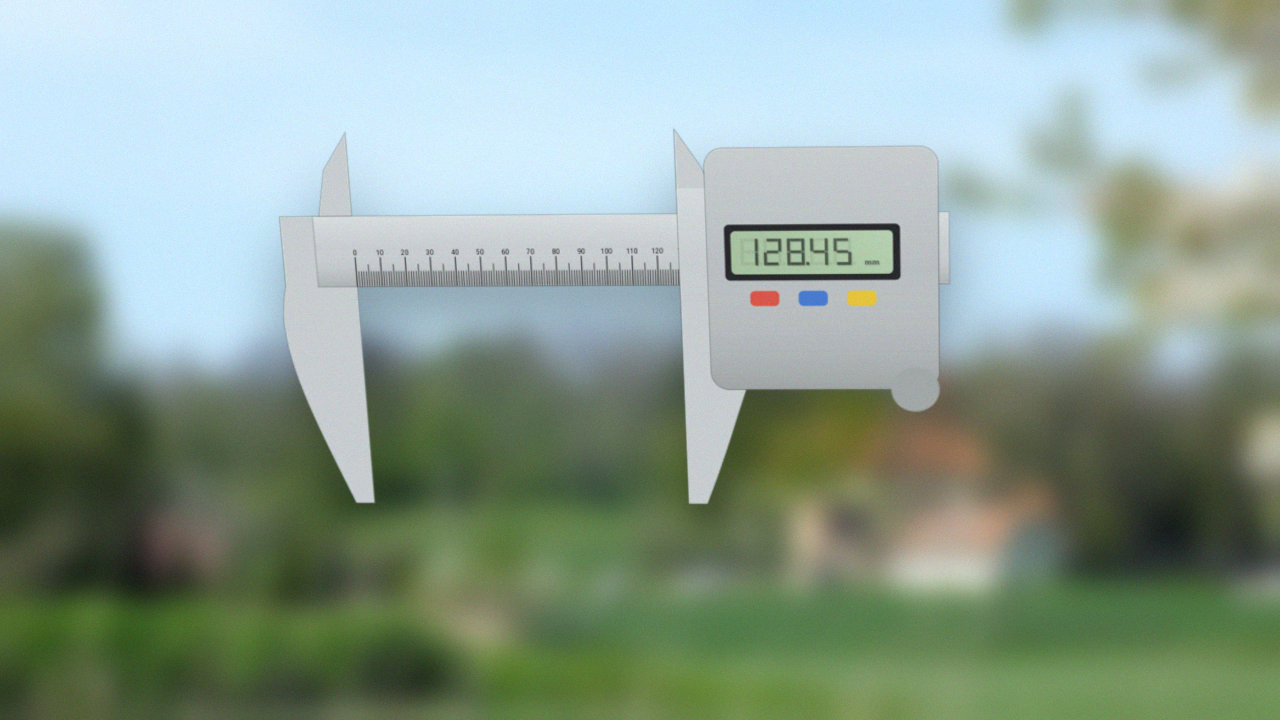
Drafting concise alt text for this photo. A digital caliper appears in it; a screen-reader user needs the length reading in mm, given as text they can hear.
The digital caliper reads 128.45 mm
